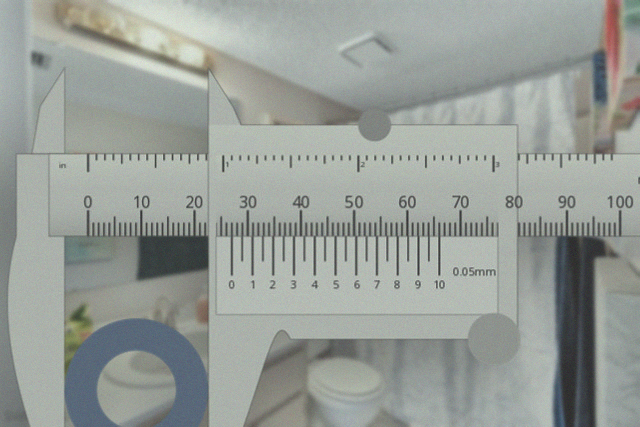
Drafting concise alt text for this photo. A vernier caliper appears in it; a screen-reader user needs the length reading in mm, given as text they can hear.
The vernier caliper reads 27.0 mm
